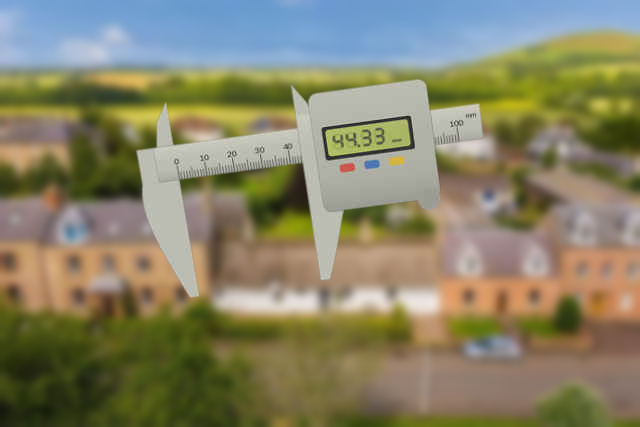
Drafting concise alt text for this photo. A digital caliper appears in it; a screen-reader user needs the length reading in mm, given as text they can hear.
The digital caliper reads 44.33 mm
